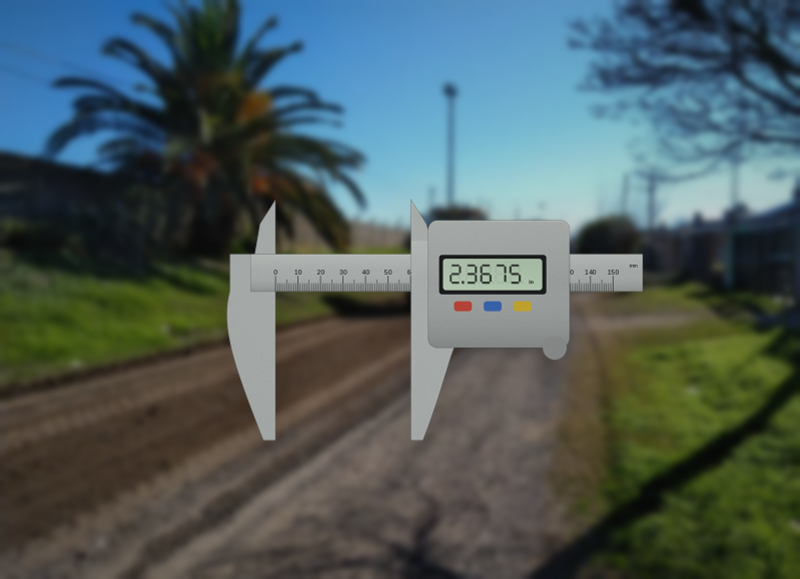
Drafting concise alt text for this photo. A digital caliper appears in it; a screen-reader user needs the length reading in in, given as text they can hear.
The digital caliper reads 2.3675 in
